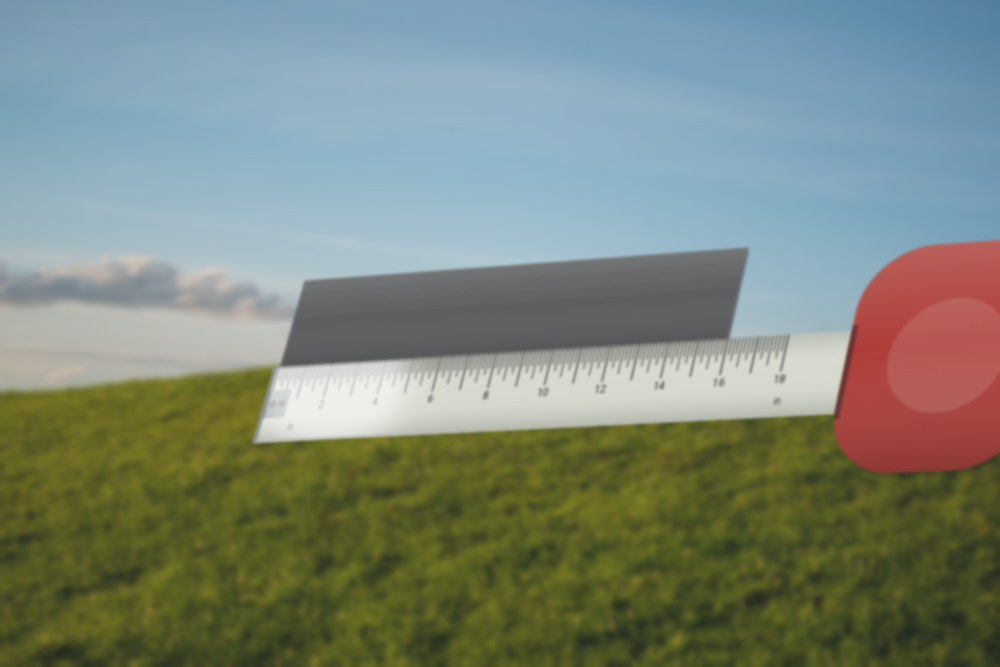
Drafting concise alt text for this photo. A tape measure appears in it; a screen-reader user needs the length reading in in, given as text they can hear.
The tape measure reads 16 in
